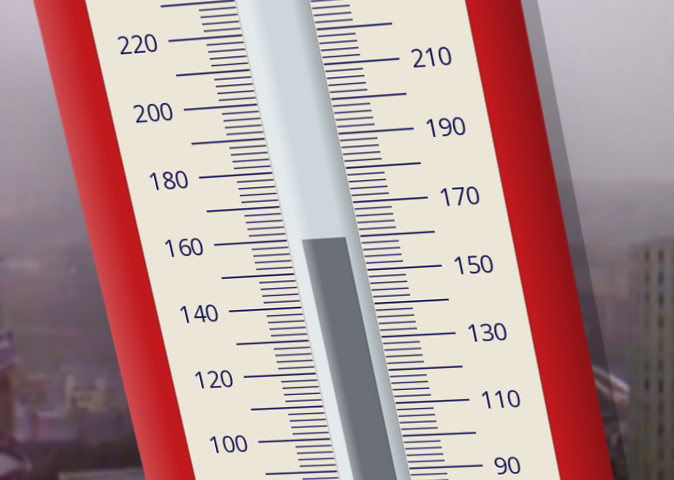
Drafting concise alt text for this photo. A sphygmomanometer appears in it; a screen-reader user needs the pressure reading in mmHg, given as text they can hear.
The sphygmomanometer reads 160 mmHg
